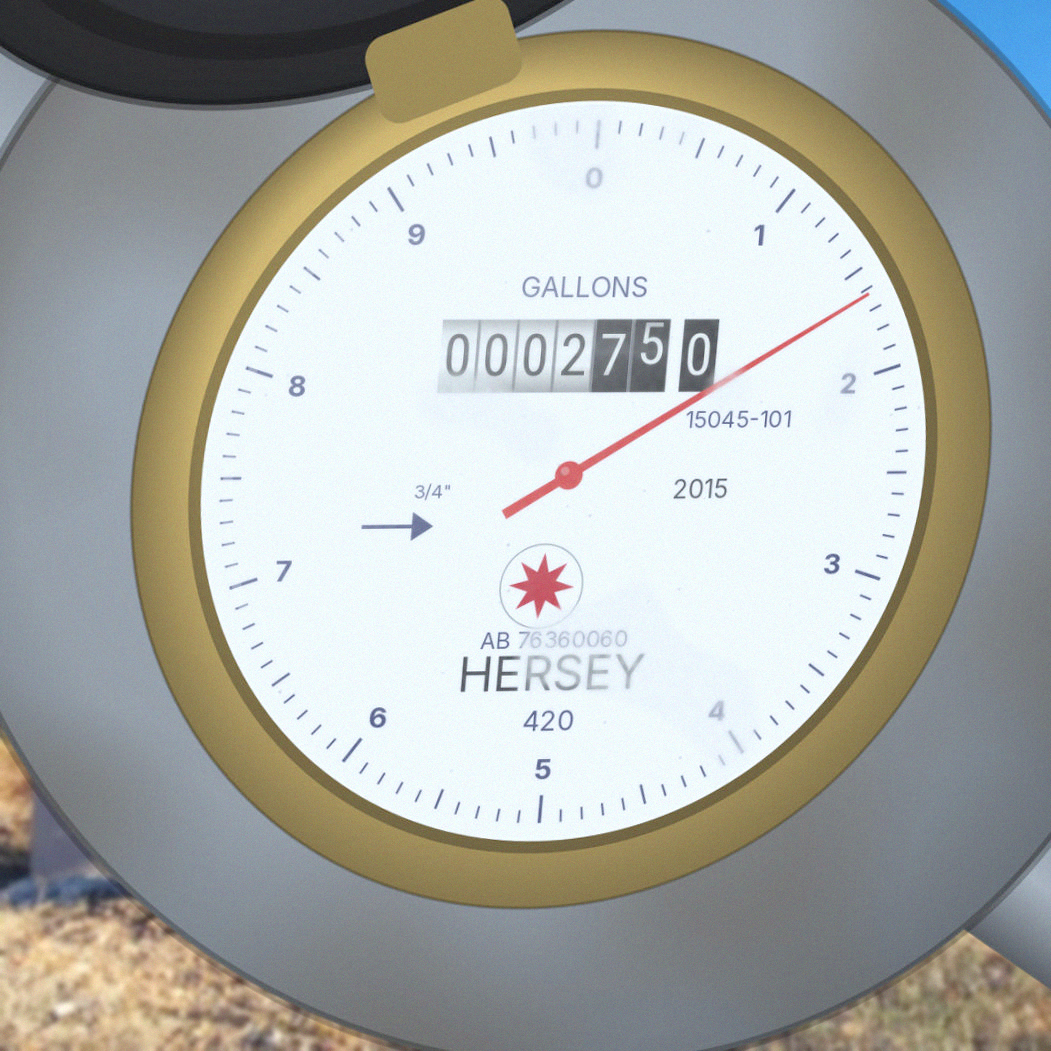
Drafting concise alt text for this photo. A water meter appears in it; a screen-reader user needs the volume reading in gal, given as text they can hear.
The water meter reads 2751.6 gal
